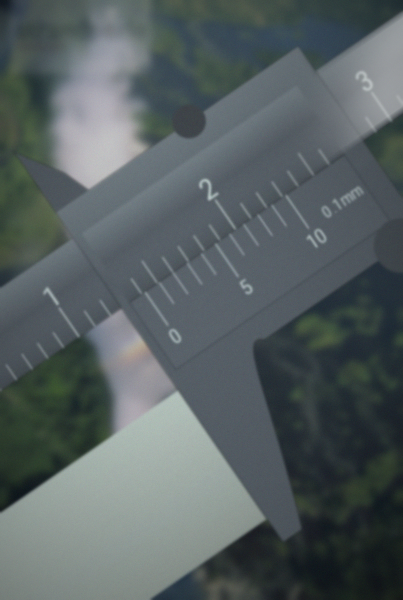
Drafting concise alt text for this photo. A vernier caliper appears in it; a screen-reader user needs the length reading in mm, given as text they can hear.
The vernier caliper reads 14.2 mm
